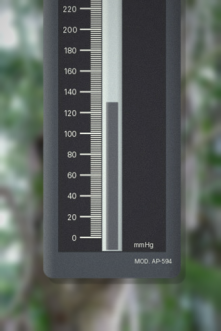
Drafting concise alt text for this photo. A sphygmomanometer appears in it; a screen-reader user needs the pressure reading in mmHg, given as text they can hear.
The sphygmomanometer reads 130 mmHg
